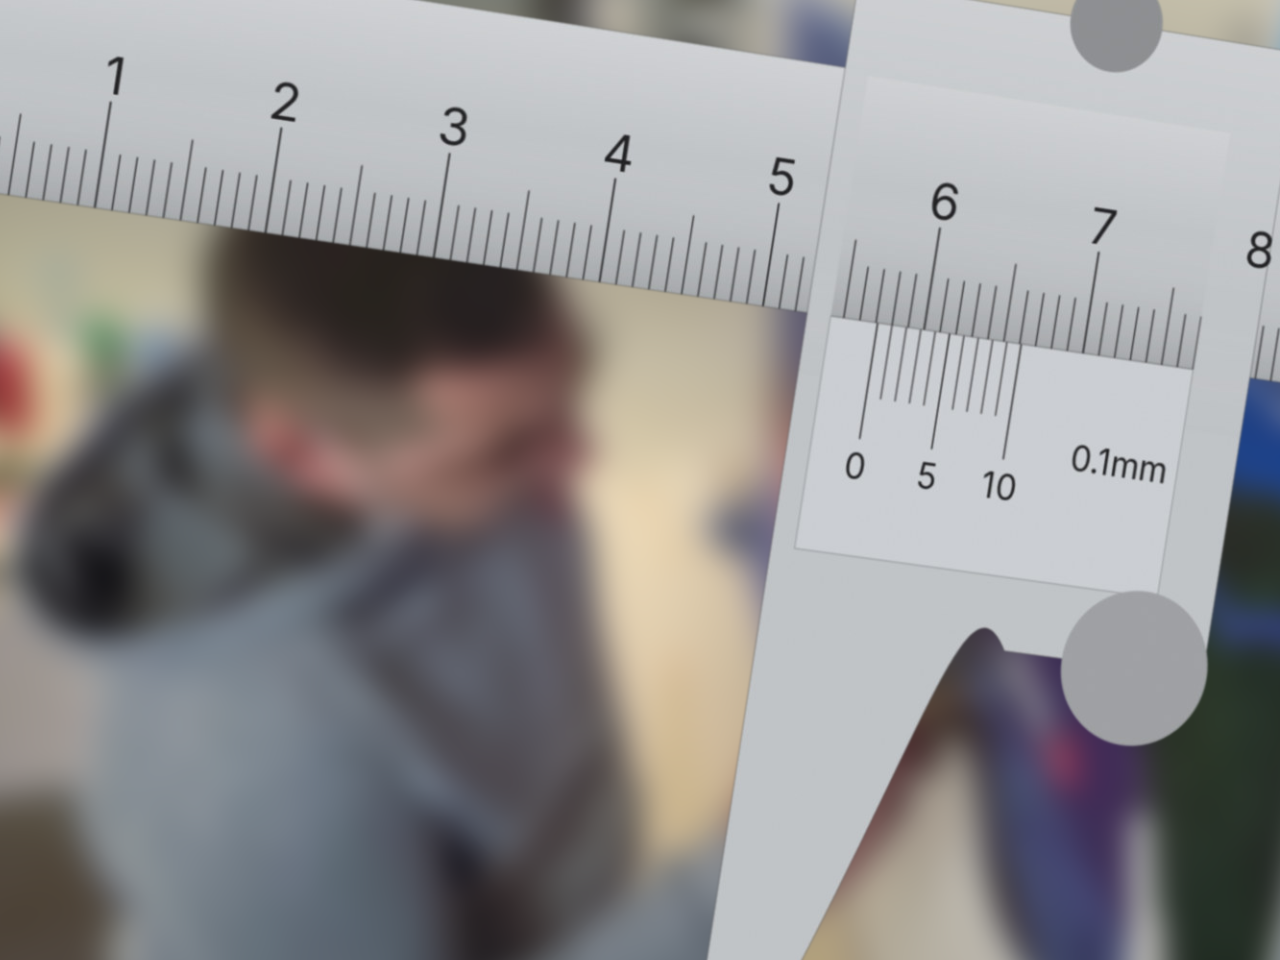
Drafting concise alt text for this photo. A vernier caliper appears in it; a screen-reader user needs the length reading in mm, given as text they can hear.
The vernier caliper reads 57.1 mm
